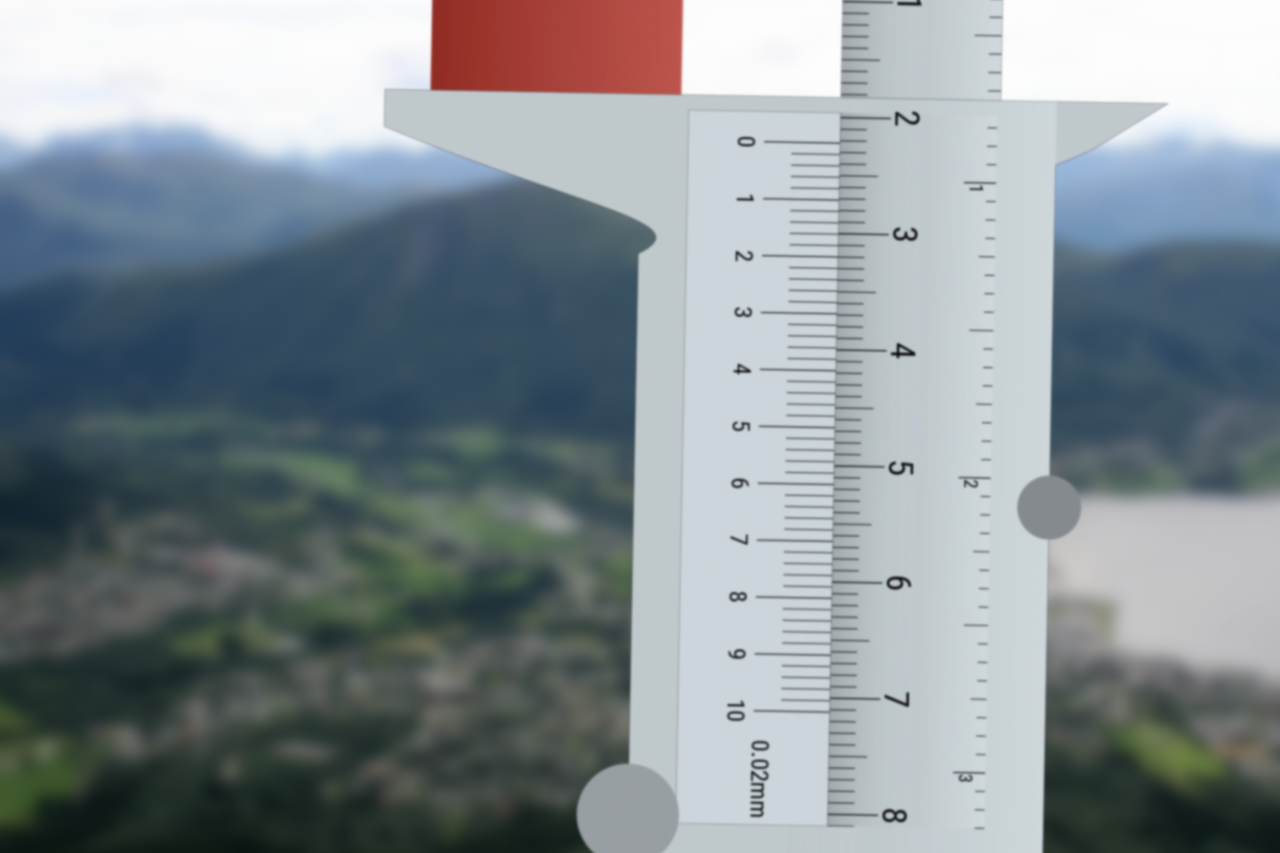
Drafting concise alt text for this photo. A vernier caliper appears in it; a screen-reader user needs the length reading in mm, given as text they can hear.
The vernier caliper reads 22.2 mm
